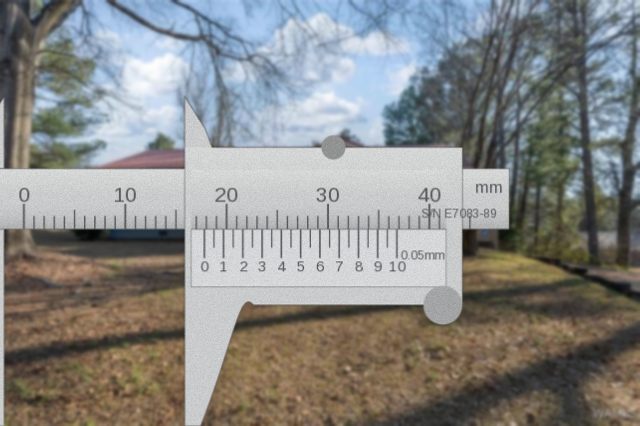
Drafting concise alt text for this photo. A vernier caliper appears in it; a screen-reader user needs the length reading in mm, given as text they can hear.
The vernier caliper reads 17.8 mm
